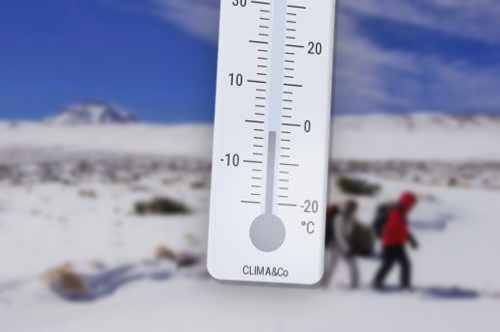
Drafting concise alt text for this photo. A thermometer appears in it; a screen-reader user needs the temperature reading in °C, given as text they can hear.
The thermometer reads -2 °C
